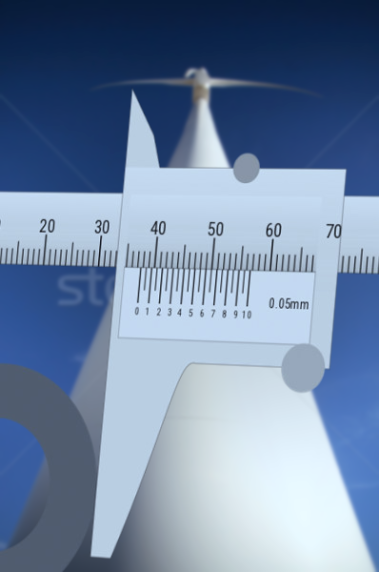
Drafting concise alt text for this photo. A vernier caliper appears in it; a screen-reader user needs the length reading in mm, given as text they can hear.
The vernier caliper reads 37.6 mm
